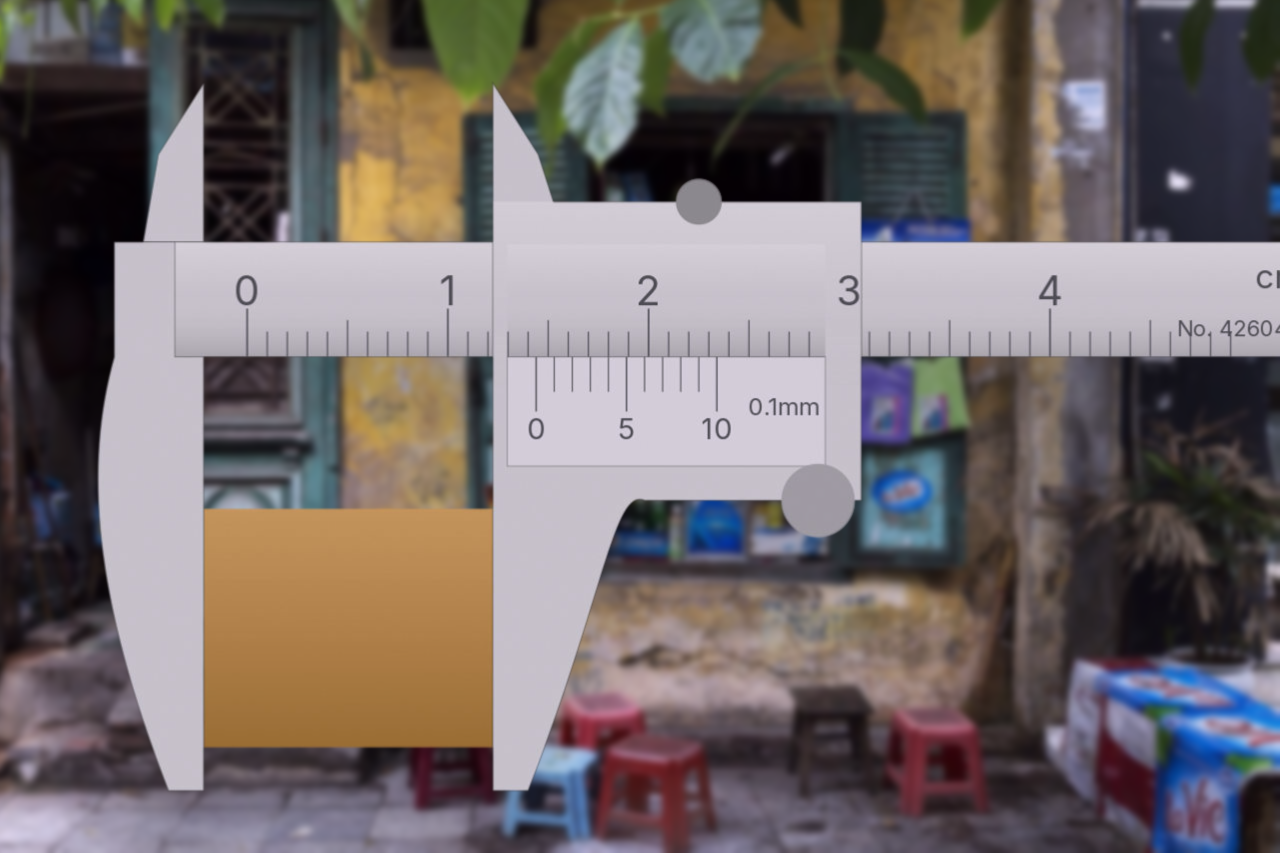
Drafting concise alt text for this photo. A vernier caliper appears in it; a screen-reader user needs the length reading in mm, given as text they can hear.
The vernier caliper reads 14.4 mm
